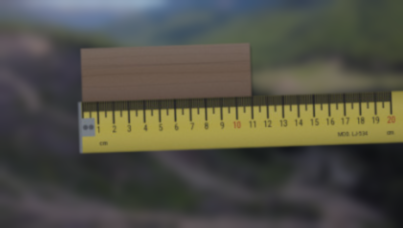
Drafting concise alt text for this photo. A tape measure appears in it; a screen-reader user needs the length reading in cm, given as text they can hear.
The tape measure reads 11 cm
